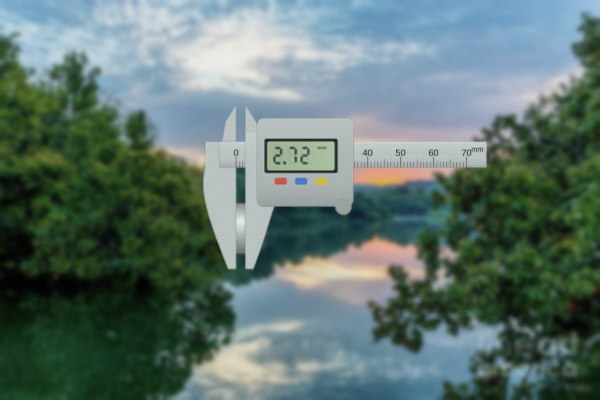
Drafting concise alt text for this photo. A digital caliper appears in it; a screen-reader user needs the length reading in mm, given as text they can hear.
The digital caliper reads 2.72 mm
